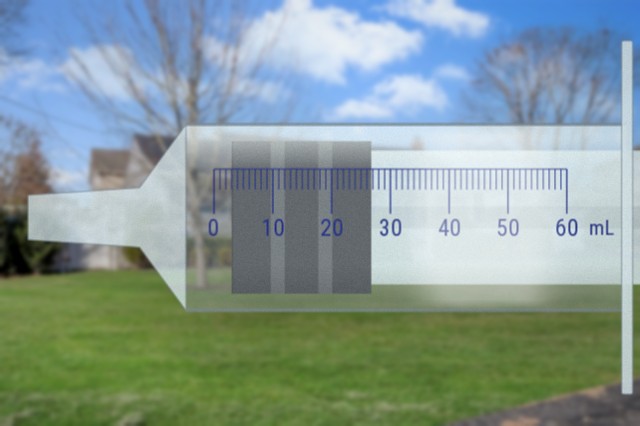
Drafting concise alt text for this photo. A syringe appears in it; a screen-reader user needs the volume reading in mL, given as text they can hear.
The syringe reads 3 mL
